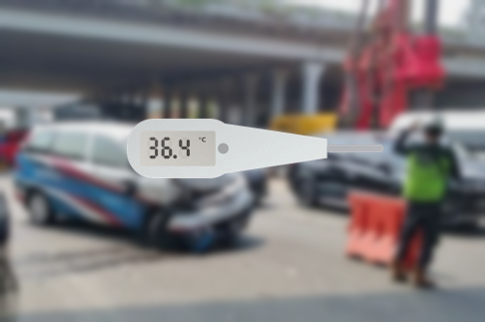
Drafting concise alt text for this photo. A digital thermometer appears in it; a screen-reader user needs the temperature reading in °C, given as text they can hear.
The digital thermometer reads 36.4 °C
